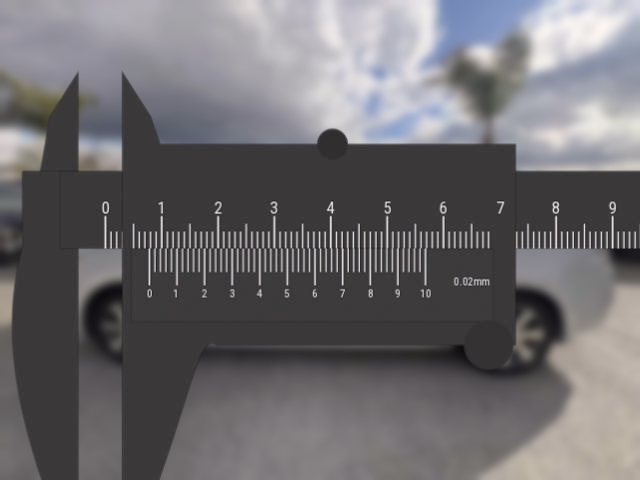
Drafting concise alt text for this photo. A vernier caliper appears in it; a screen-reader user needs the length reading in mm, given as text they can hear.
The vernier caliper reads 7.8 mm
